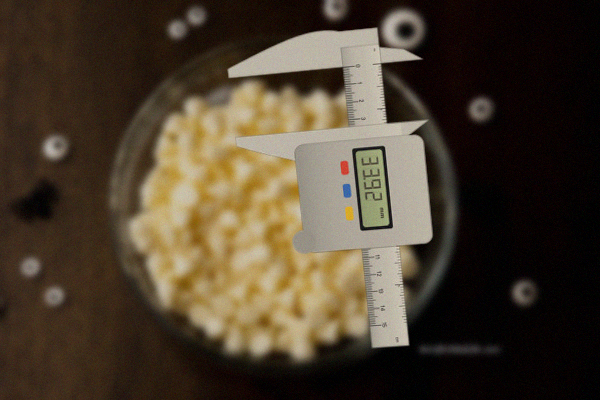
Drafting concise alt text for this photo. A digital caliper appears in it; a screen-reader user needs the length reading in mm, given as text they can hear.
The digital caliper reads 33.92 mm
